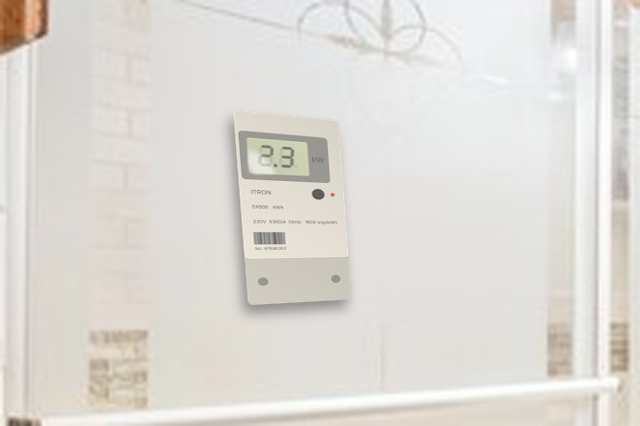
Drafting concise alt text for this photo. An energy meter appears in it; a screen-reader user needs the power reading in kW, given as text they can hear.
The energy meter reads 2.3 kW
